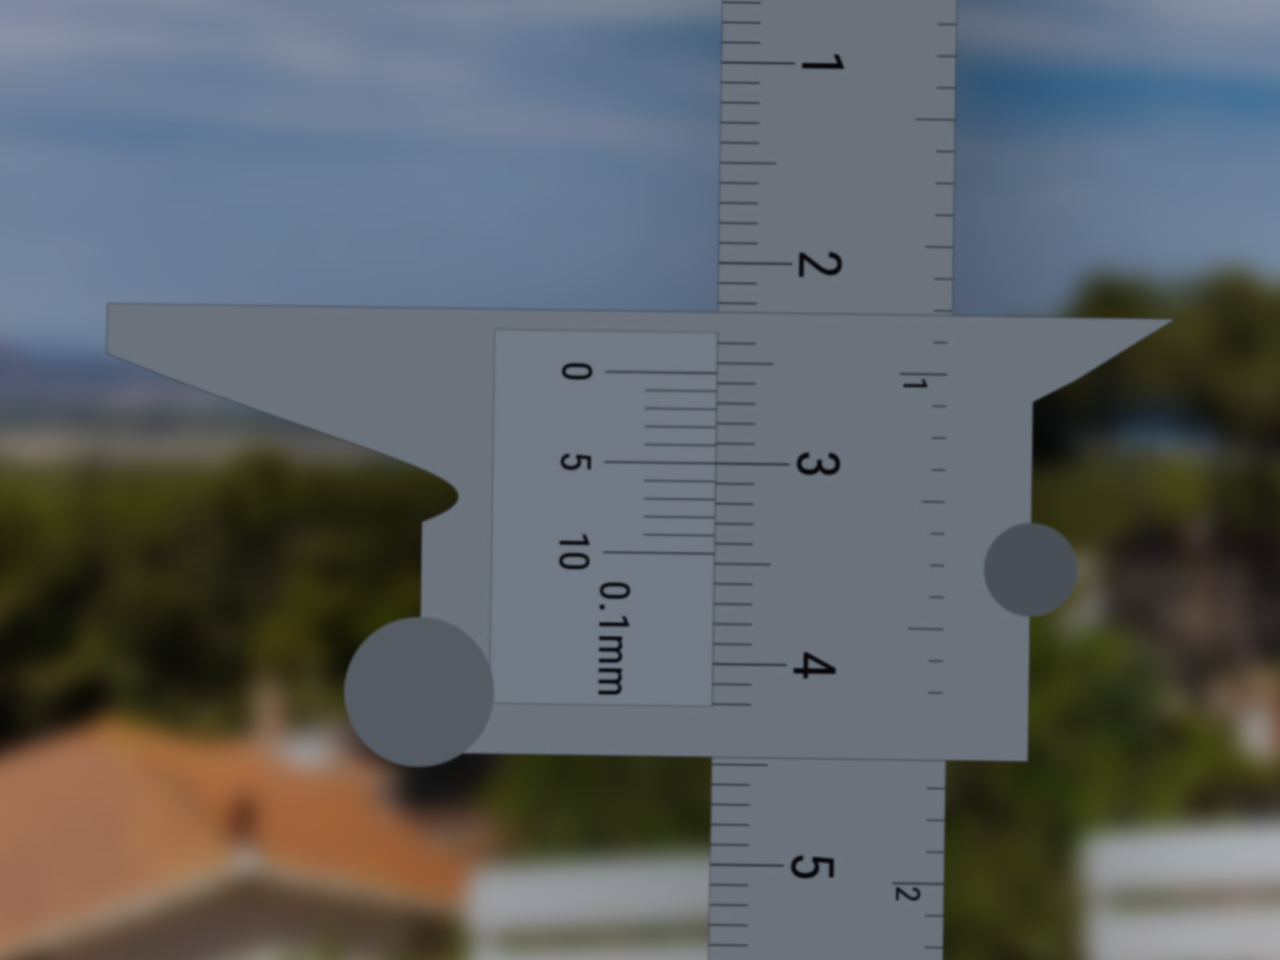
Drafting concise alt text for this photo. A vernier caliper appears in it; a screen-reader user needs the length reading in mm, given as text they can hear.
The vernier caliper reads 25.5 mm
